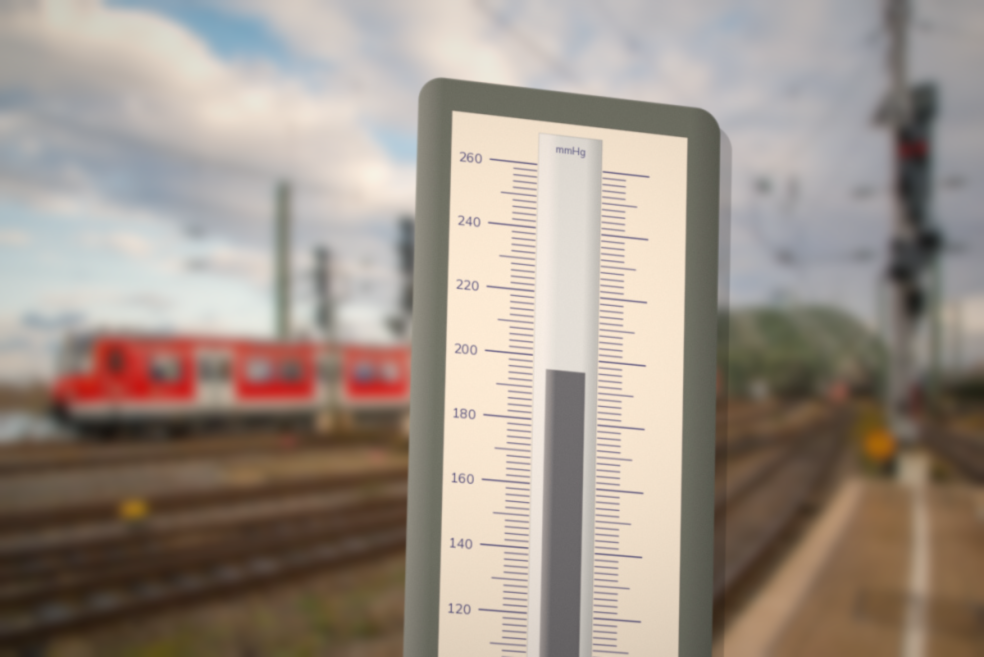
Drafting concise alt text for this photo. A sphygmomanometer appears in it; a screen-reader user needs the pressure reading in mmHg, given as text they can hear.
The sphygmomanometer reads 196 mmHg
